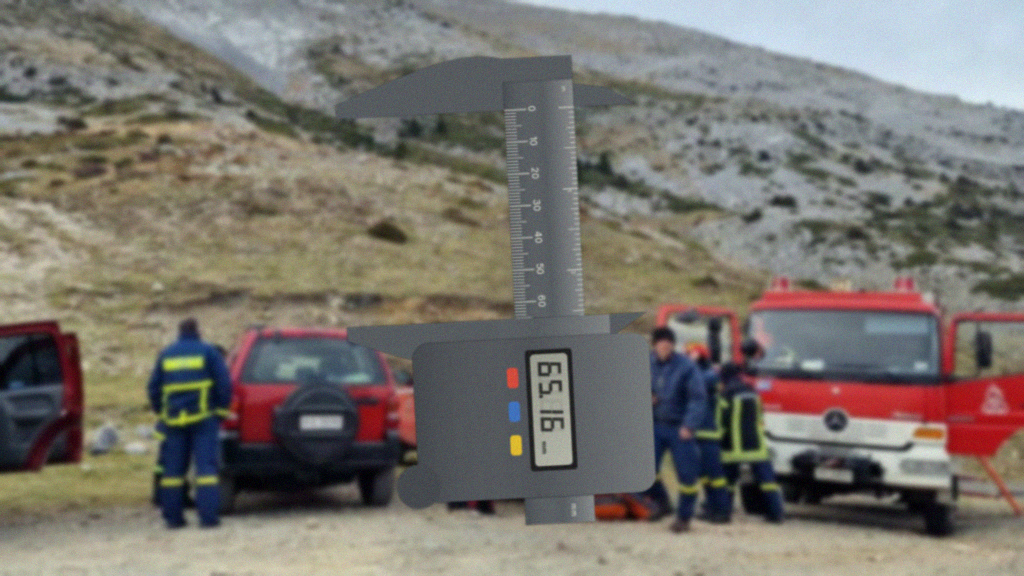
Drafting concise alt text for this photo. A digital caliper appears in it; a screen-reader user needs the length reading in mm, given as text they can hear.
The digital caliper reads 65.16 mm
